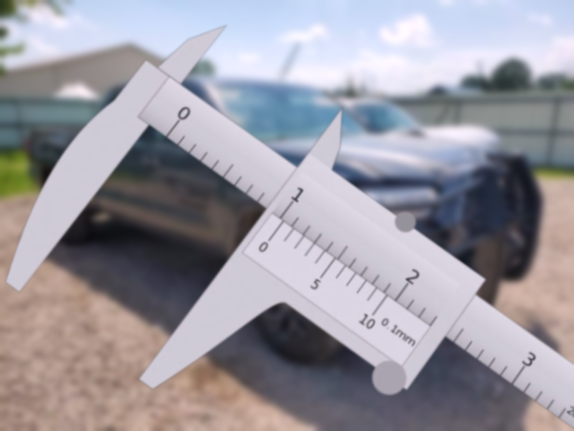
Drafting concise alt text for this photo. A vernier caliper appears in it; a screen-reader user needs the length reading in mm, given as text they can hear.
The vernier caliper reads 10.3 mm
